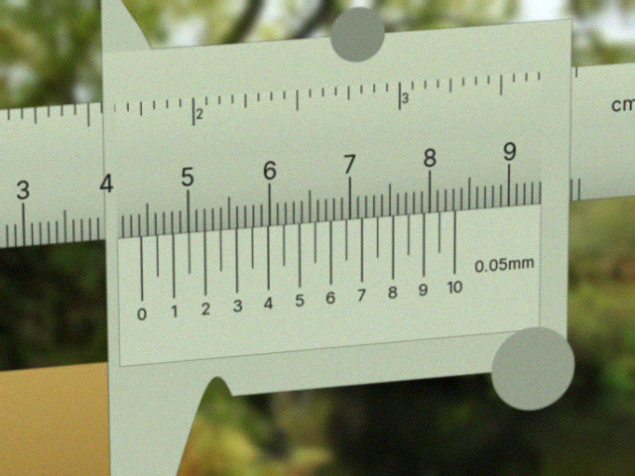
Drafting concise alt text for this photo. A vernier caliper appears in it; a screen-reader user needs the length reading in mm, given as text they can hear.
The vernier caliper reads 44.2 mm
